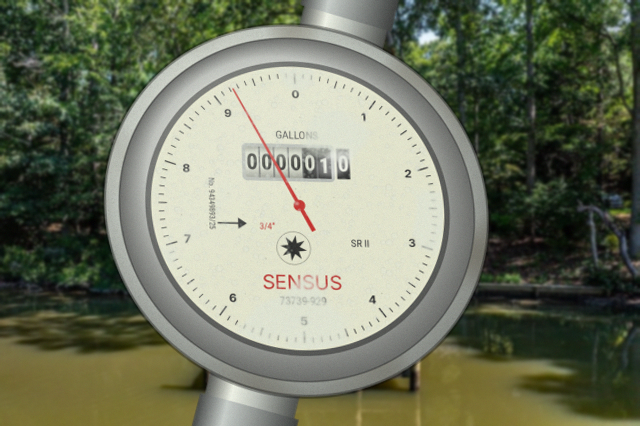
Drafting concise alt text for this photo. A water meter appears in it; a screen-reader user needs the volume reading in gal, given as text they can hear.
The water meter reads 9.2 gal
